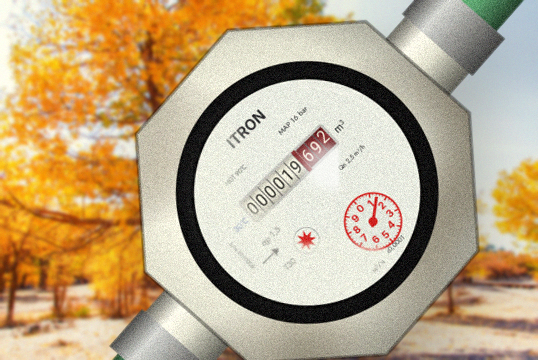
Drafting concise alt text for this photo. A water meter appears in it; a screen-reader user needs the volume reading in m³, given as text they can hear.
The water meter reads 19.6921 m³
